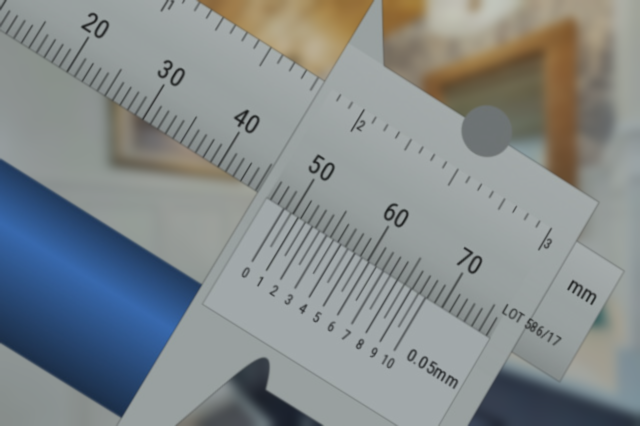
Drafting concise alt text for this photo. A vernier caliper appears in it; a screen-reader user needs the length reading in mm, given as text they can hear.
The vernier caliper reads 48.8 mm
